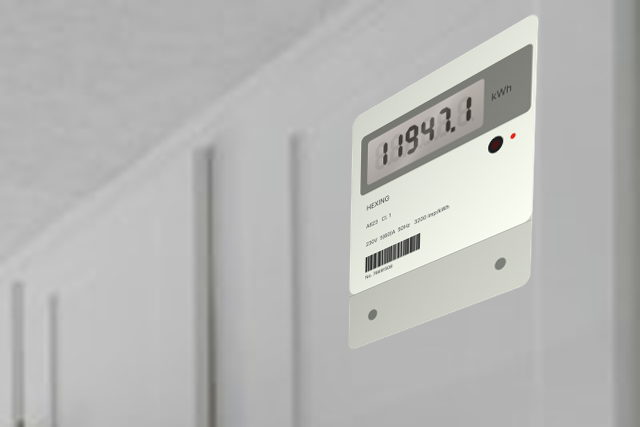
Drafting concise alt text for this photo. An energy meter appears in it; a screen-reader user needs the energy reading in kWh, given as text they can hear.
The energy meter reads 11947.1 kWh
